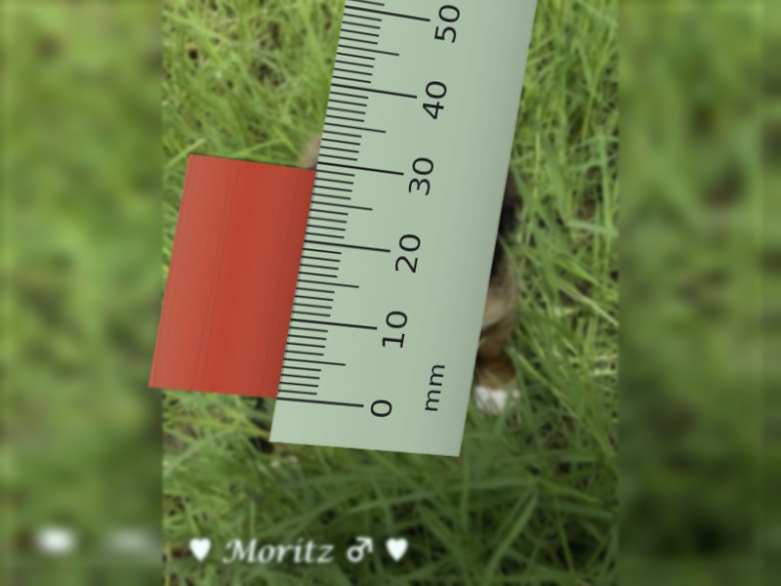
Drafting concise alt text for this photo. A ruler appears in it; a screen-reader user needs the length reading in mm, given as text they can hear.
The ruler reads 29 mm
